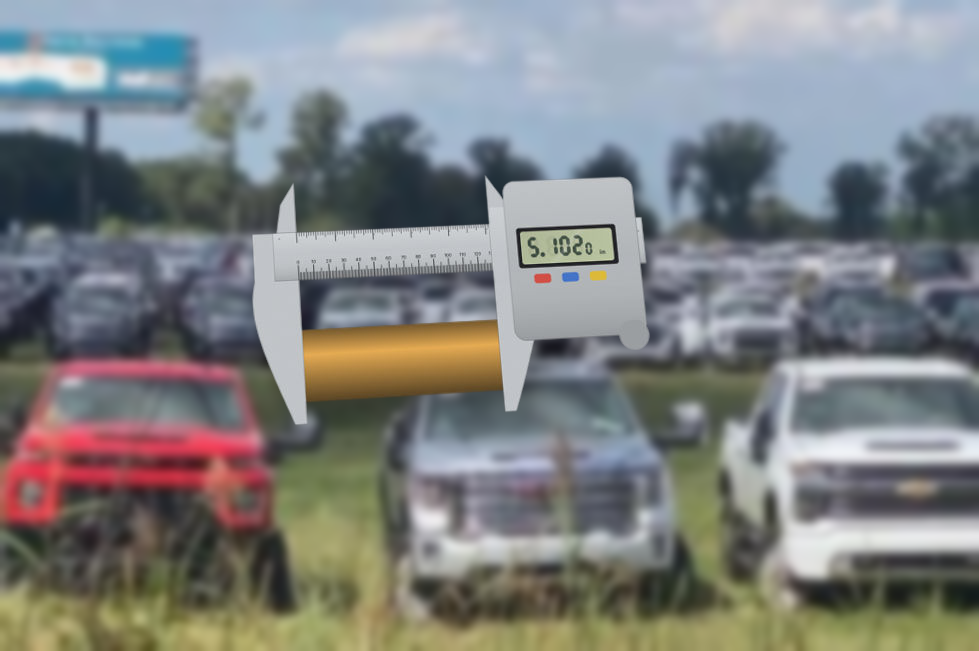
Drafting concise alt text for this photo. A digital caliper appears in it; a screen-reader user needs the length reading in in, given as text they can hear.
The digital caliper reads 5.1020 in
